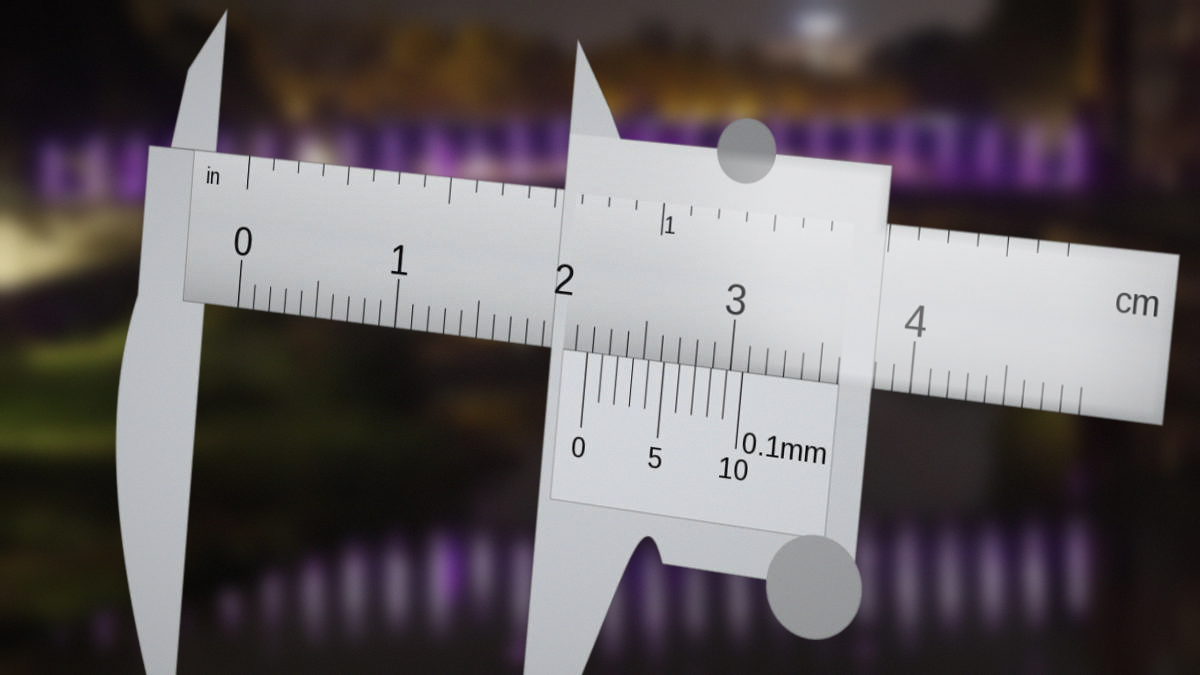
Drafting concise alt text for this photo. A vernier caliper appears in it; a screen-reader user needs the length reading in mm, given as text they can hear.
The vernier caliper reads 21.7 mm
